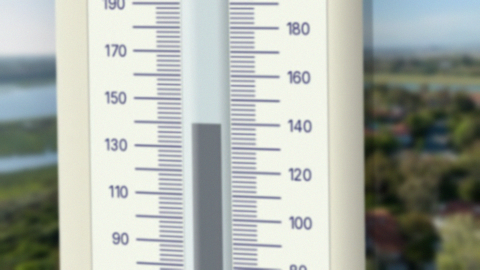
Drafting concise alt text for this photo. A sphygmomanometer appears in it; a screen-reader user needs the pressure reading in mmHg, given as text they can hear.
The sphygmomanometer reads 140 mmHg
